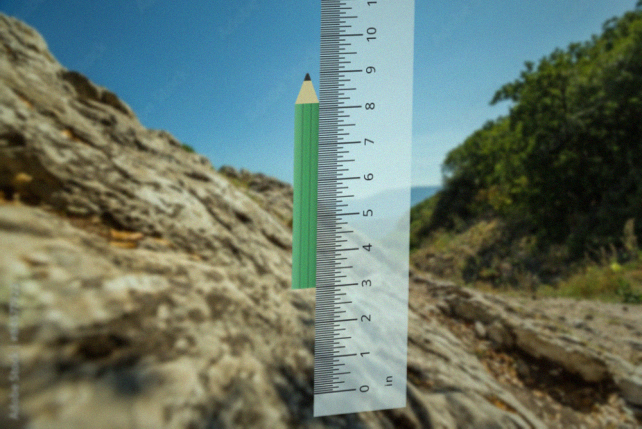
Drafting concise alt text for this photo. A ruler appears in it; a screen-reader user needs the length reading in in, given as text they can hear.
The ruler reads 6 in
